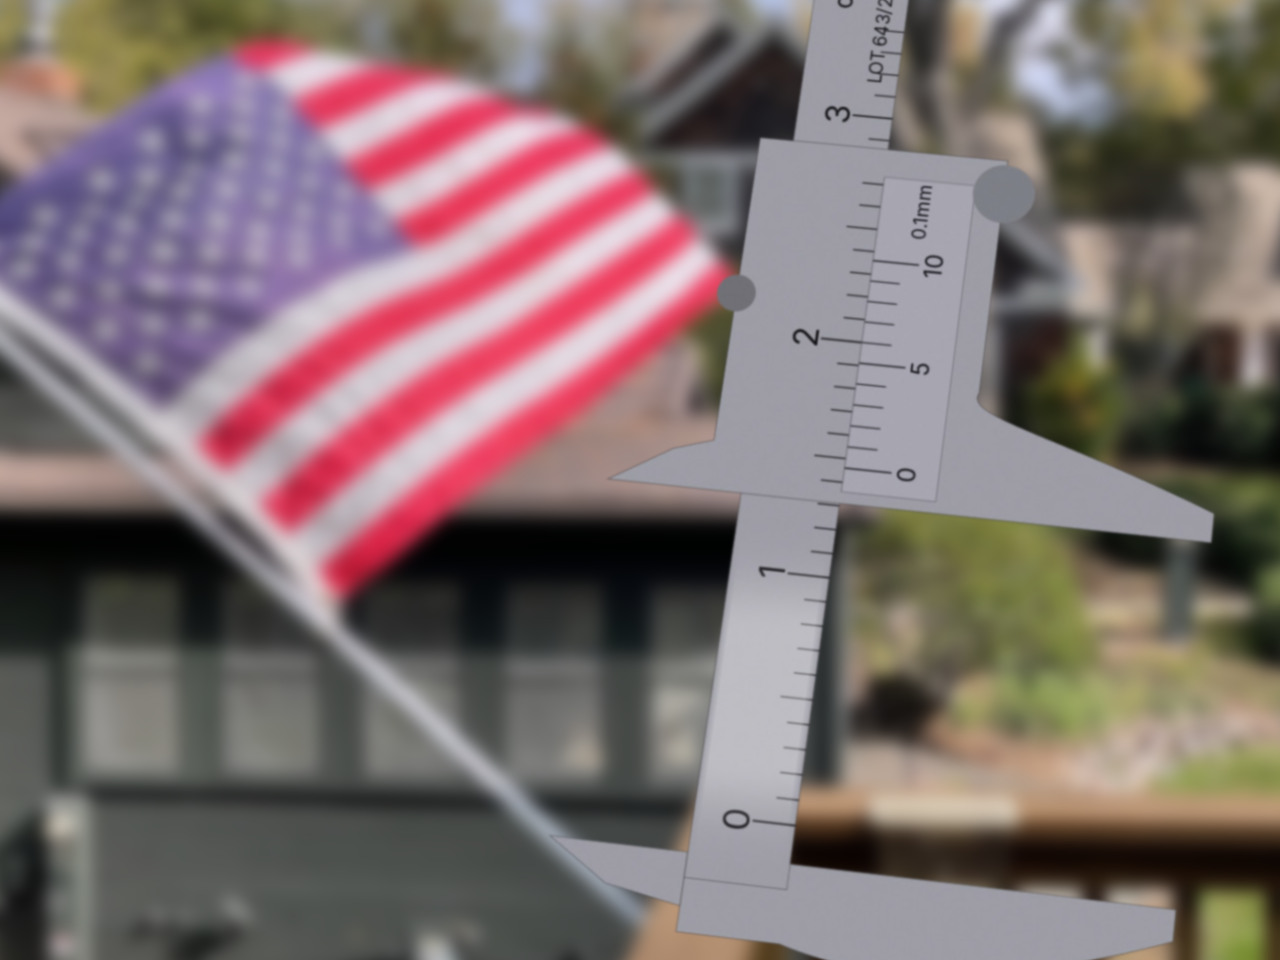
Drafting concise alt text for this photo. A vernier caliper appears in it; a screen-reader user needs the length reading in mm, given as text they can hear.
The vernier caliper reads 14.6 mm
